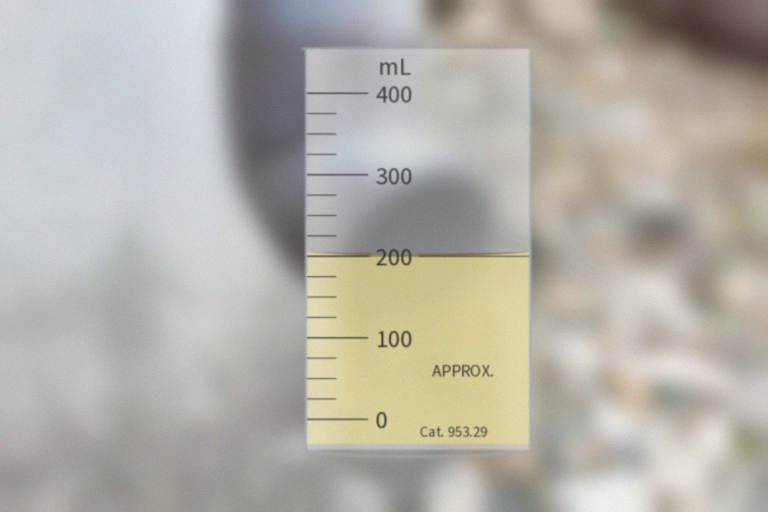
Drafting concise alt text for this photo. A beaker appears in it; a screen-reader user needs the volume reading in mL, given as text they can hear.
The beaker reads 200 mL
